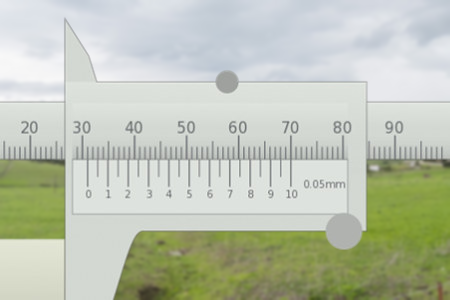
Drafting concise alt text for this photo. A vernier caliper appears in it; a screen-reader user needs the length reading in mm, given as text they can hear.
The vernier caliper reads 31.0 mm
